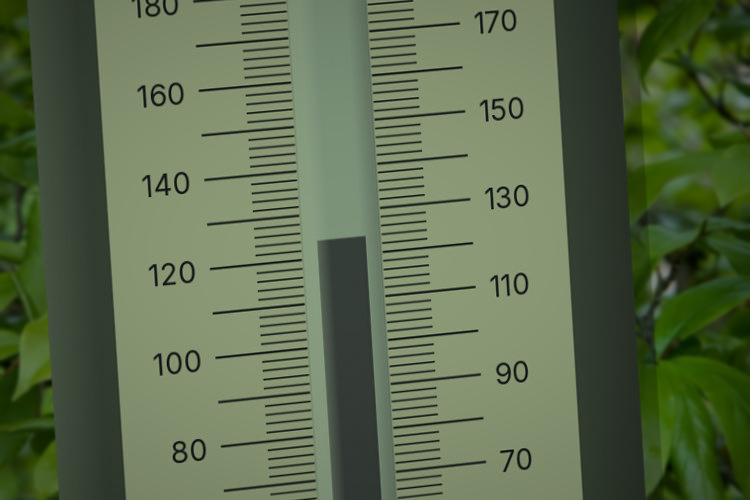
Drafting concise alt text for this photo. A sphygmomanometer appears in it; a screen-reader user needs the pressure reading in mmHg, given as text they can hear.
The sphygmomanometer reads 124 mmHg
